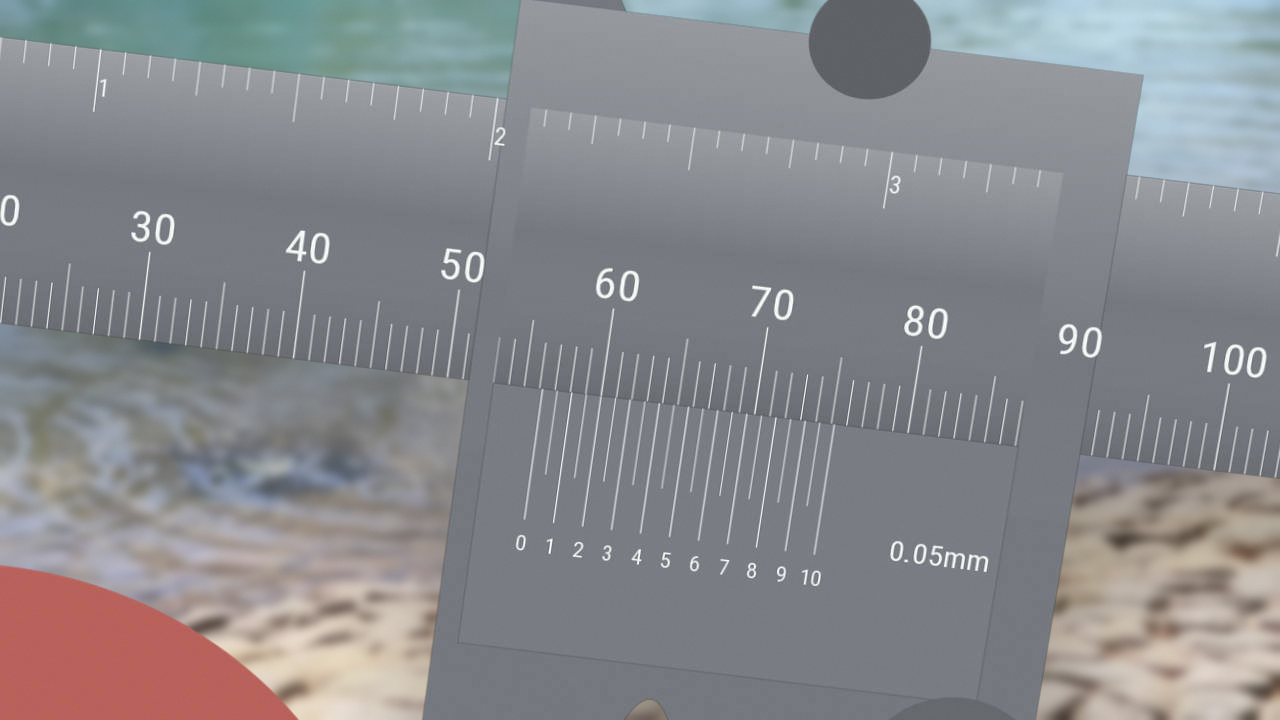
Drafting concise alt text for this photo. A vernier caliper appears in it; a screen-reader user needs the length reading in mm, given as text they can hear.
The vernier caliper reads 56.2 mm
